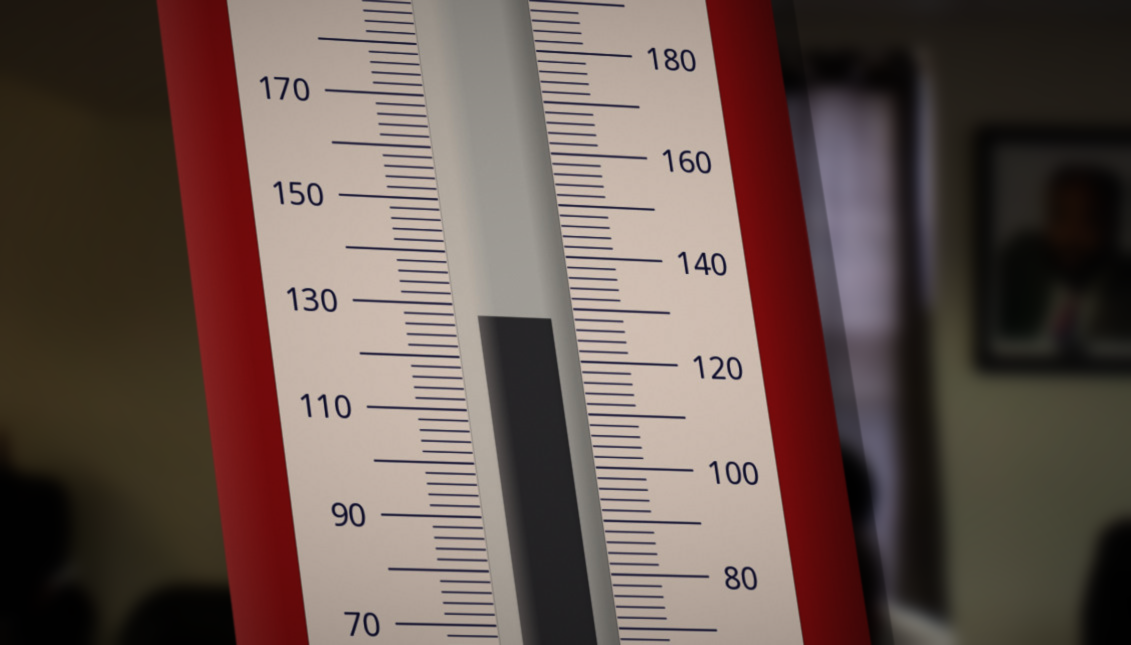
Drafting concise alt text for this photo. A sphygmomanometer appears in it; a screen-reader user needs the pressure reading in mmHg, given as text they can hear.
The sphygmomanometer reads 128 mmHg
